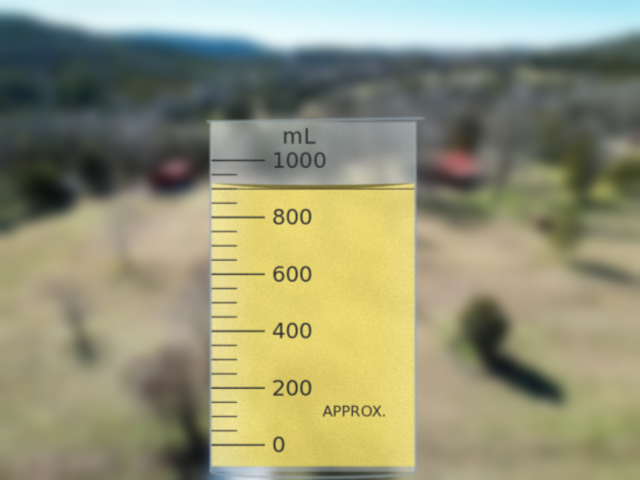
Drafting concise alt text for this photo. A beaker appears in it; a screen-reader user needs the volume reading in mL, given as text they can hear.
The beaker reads 900 mL
